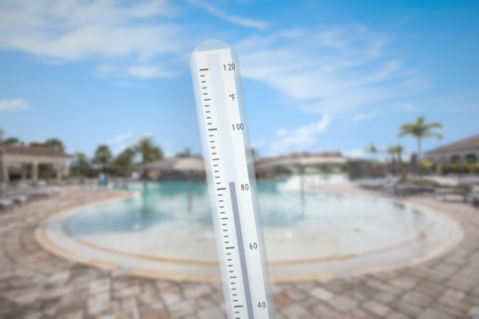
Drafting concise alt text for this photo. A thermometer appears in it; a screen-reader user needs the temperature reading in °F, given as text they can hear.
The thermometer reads 82 °F
